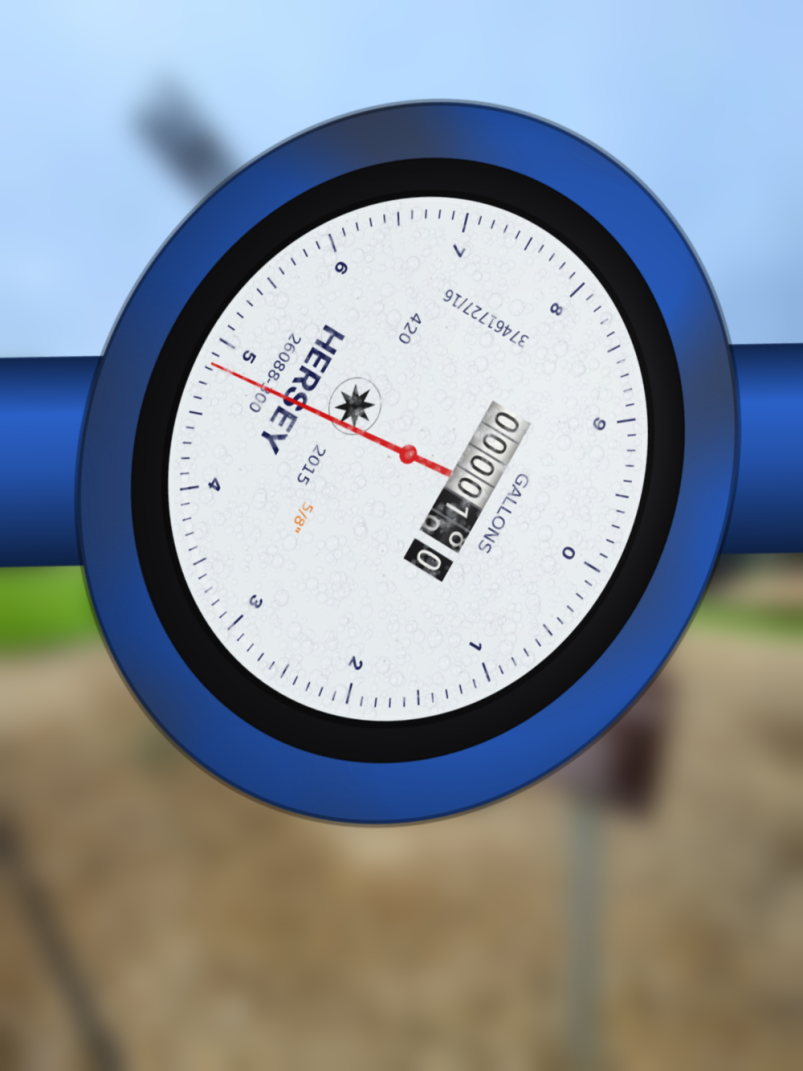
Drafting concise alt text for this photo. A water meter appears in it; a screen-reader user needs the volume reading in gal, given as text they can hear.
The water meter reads 184.8 gal
